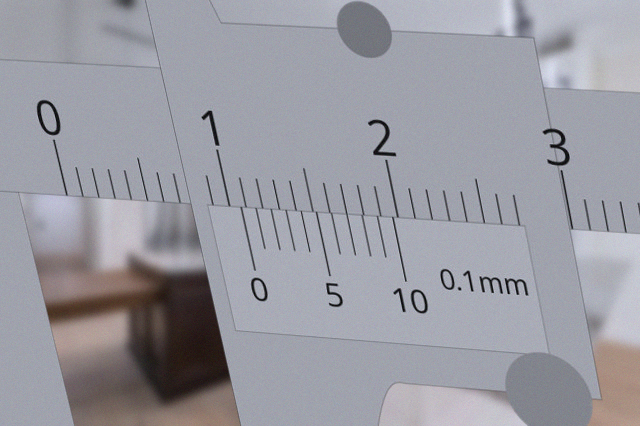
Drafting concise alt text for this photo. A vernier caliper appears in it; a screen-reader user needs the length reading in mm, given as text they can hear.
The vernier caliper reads 10.7 mm
